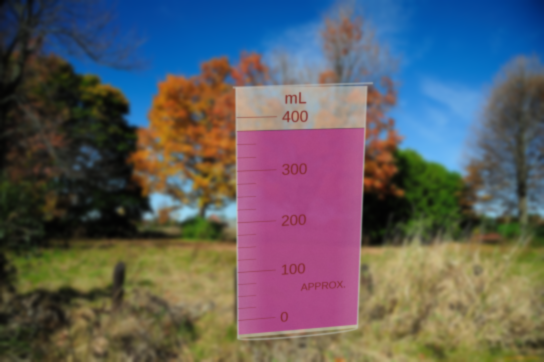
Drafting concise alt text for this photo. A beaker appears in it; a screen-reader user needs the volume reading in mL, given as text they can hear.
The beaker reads 375 mL
